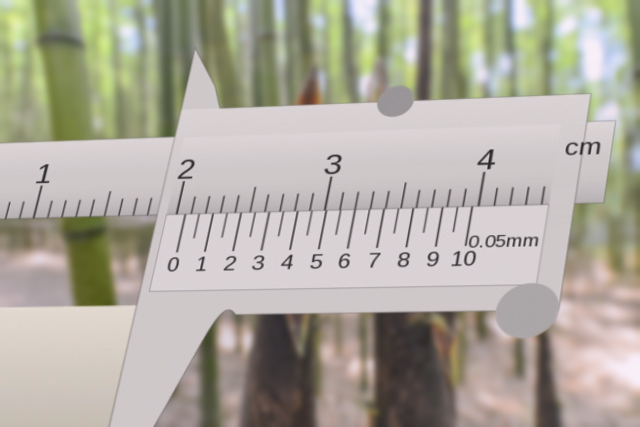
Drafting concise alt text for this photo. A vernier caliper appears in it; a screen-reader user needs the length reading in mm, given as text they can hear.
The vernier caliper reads 20.6 mm
